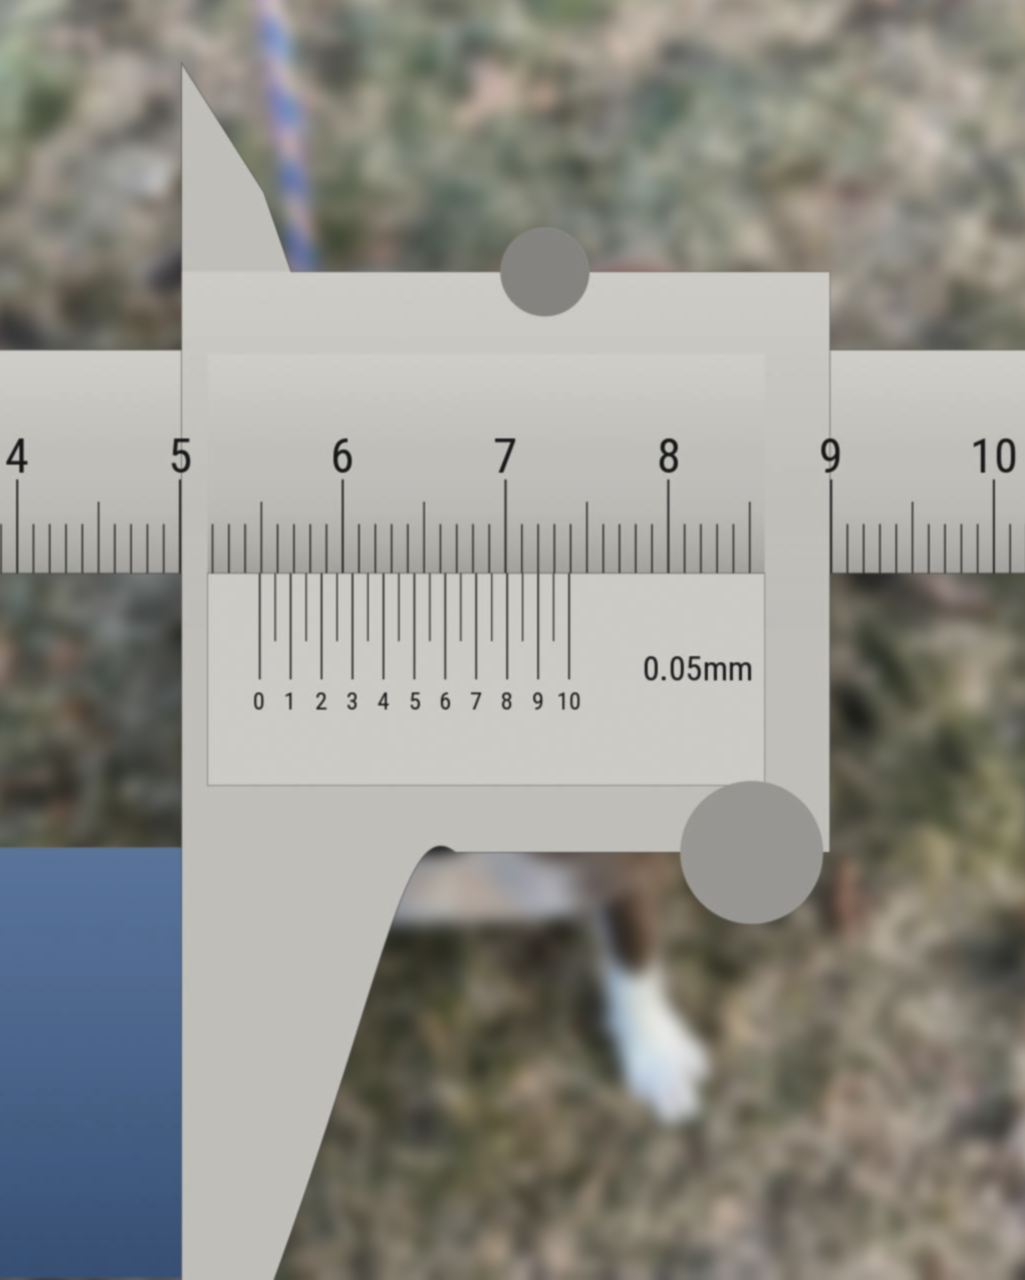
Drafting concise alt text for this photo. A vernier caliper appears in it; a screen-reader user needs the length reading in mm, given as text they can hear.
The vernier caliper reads 54.9 mm
